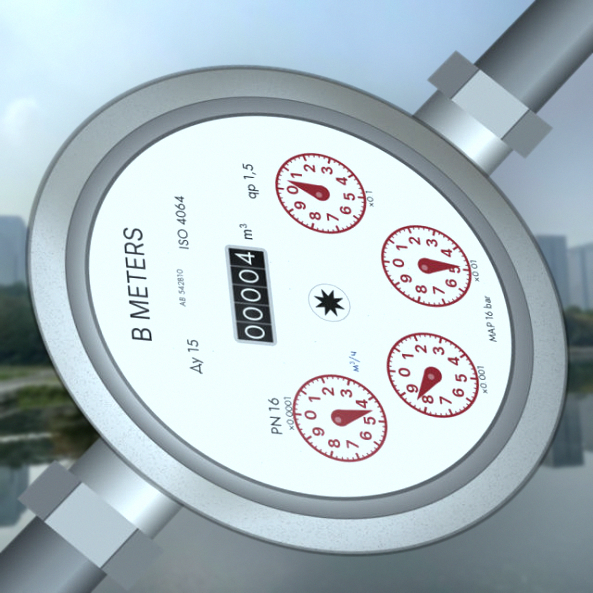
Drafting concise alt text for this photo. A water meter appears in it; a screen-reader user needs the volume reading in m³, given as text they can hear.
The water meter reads 4.0484 m³
